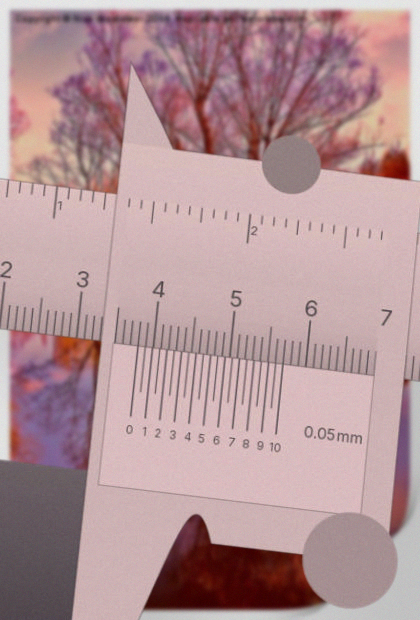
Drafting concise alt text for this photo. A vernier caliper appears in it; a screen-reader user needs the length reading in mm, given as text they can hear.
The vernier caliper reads 38.0 mm
